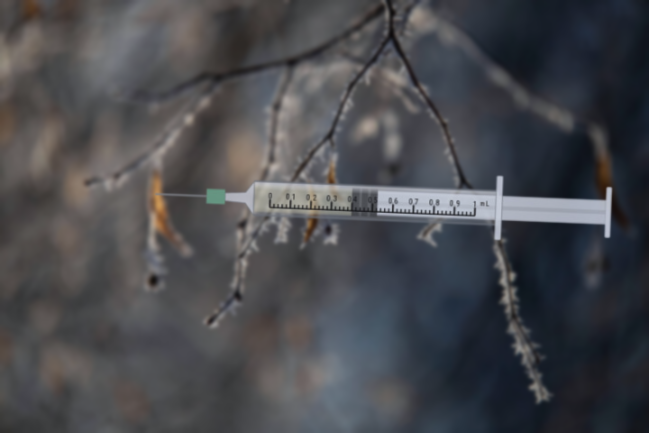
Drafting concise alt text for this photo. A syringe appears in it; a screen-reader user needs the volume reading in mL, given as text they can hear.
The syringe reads 0.4 mL
